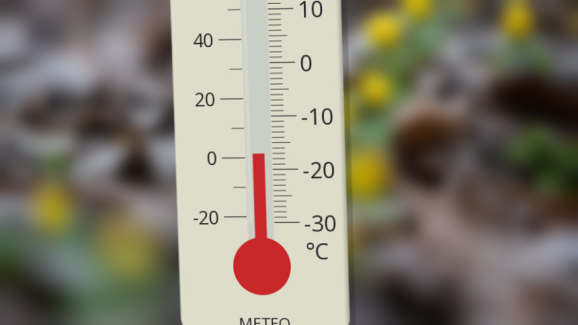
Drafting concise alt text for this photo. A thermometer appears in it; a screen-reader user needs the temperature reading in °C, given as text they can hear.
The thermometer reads -17 °C
